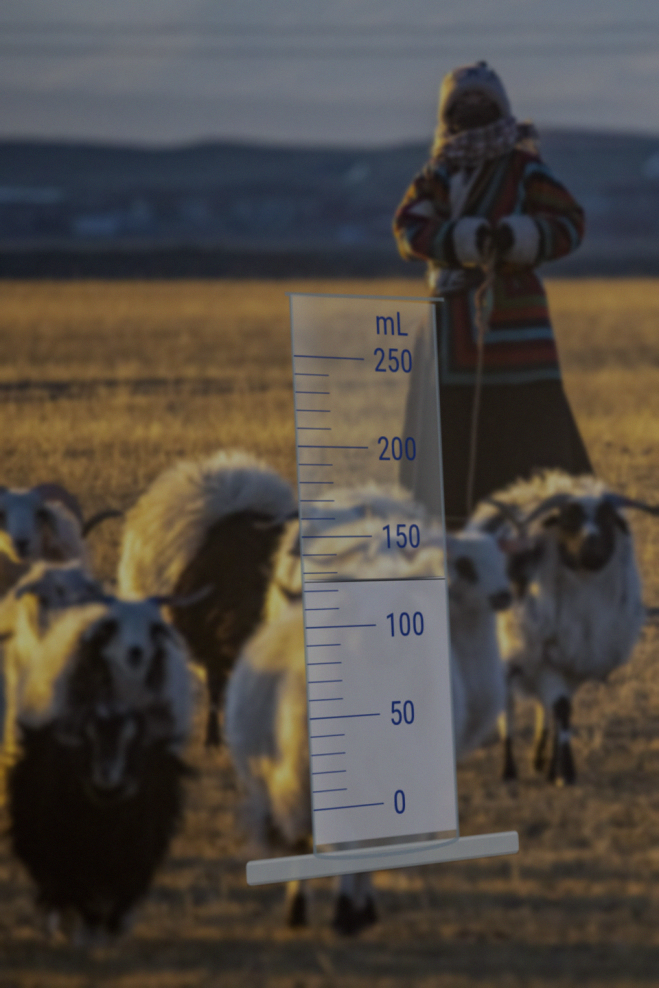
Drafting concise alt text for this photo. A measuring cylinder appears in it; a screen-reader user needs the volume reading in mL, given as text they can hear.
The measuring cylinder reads 125 mL
